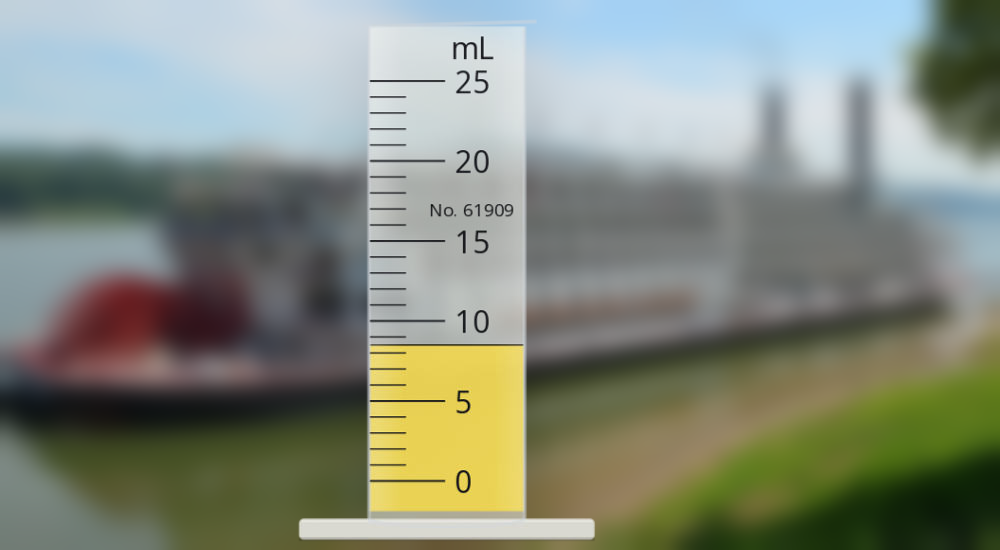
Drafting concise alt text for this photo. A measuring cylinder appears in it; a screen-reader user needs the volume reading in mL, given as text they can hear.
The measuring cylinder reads 8.5 mL
